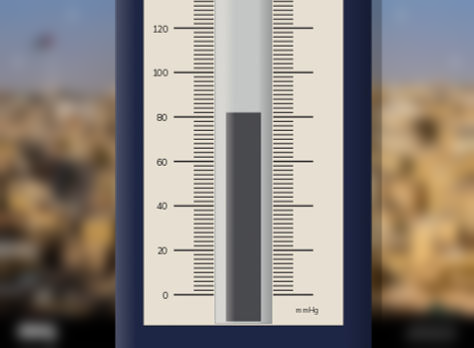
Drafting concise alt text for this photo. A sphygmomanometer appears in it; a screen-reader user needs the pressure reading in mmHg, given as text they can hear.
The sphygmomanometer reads 82 mmHg
